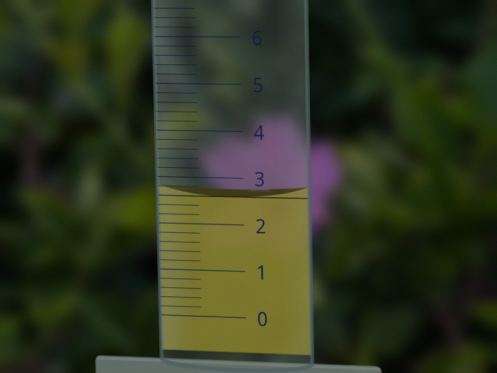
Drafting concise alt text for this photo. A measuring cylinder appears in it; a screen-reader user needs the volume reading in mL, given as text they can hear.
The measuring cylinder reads 2.6 mL
